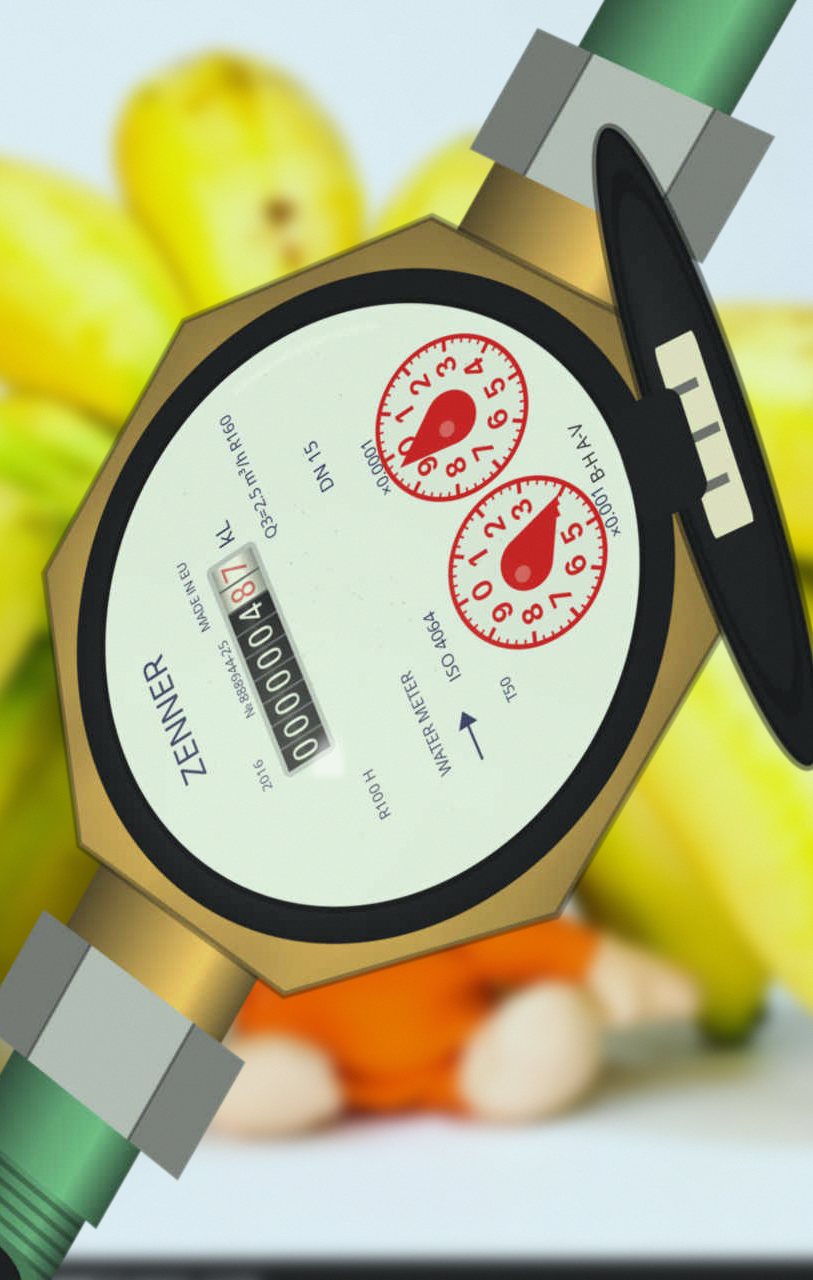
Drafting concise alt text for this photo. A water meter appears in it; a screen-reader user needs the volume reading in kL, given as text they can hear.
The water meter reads 4.8739 kL
